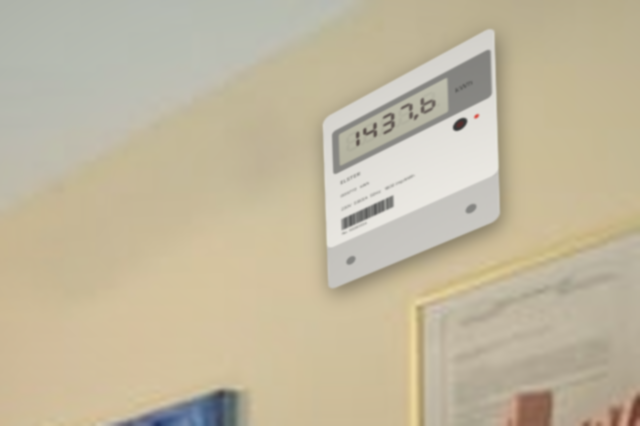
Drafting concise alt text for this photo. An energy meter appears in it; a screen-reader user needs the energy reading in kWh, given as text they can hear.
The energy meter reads 1437.6 kWh
